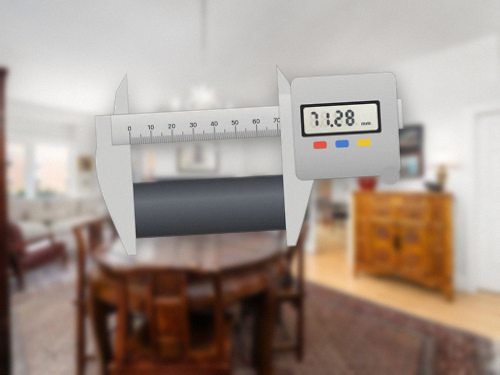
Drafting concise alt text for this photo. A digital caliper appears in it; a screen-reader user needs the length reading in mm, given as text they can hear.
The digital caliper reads 71.28 mm
